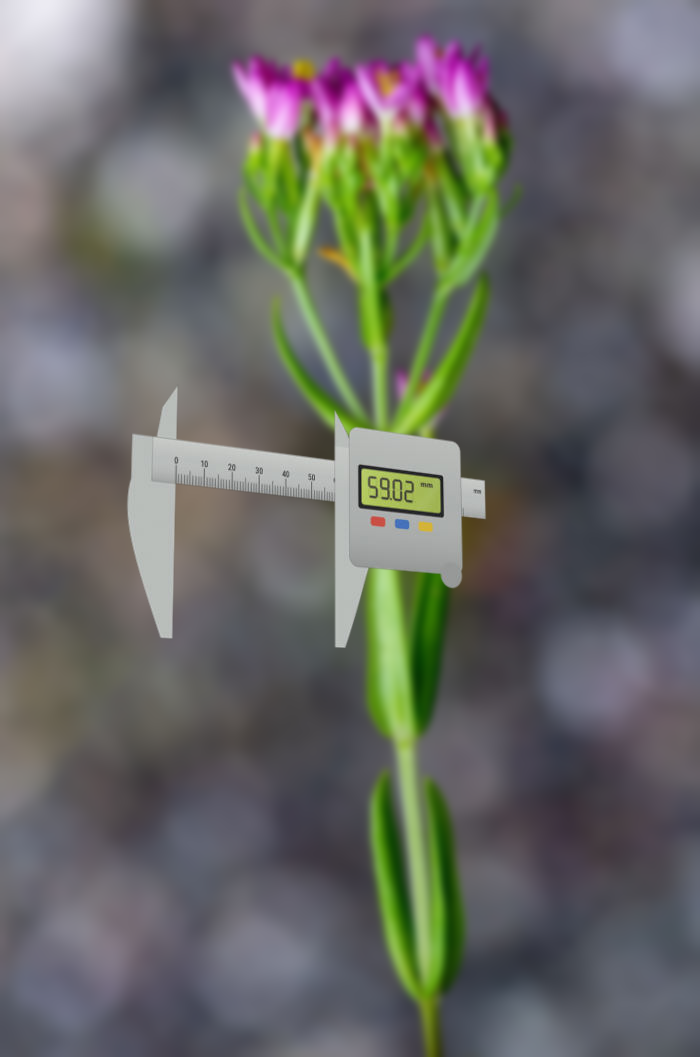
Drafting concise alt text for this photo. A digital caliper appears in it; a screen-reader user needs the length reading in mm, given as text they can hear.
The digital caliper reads 59.02 mm
